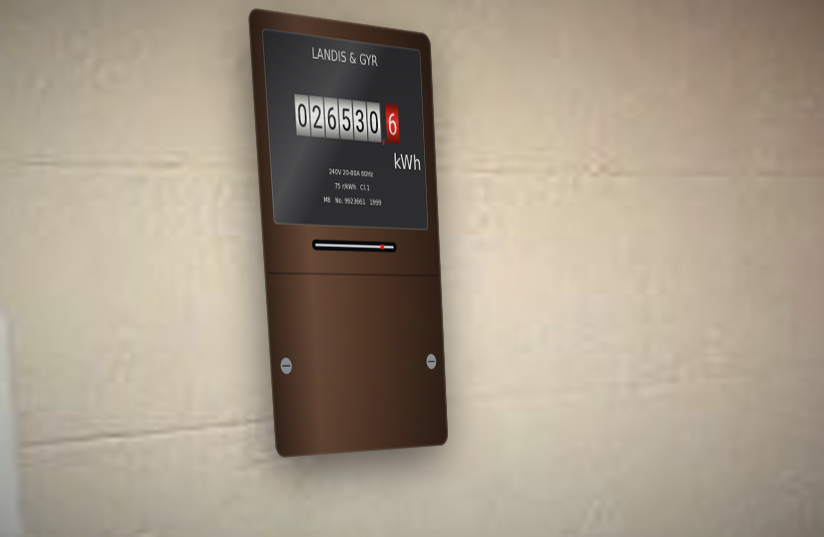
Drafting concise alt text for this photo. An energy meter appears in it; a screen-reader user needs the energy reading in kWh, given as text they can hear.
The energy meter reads 26530.6 kWh
